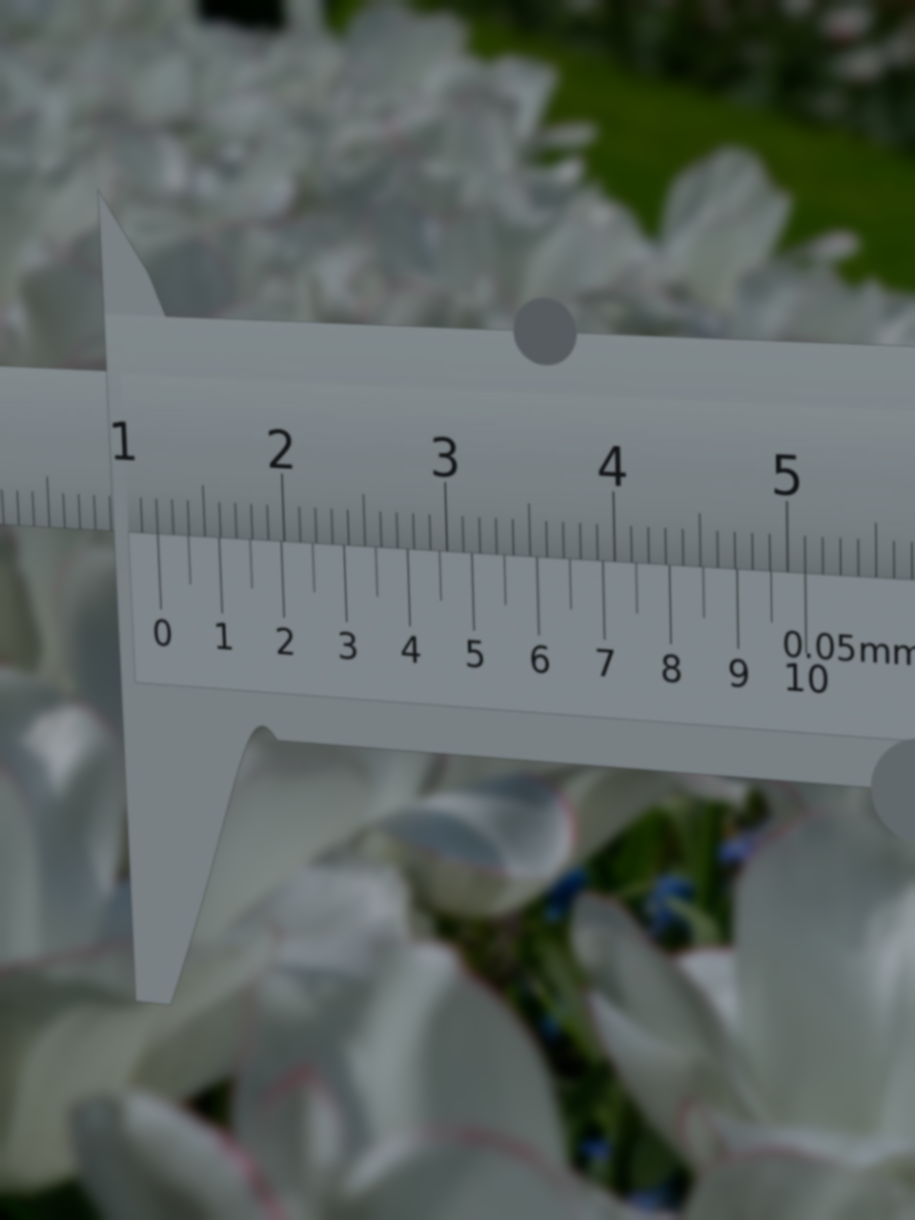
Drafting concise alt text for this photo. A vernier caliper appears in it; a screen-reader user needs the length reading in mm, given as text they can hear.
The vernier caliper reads 12.0 mm
